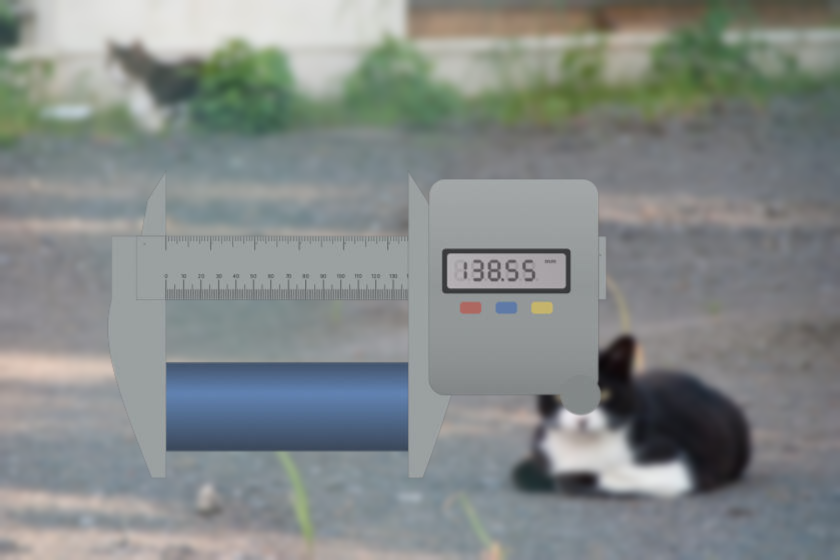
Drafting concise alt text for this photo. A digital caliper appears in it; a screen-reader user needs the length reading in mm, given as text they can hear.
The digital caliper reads 138.55 mm
